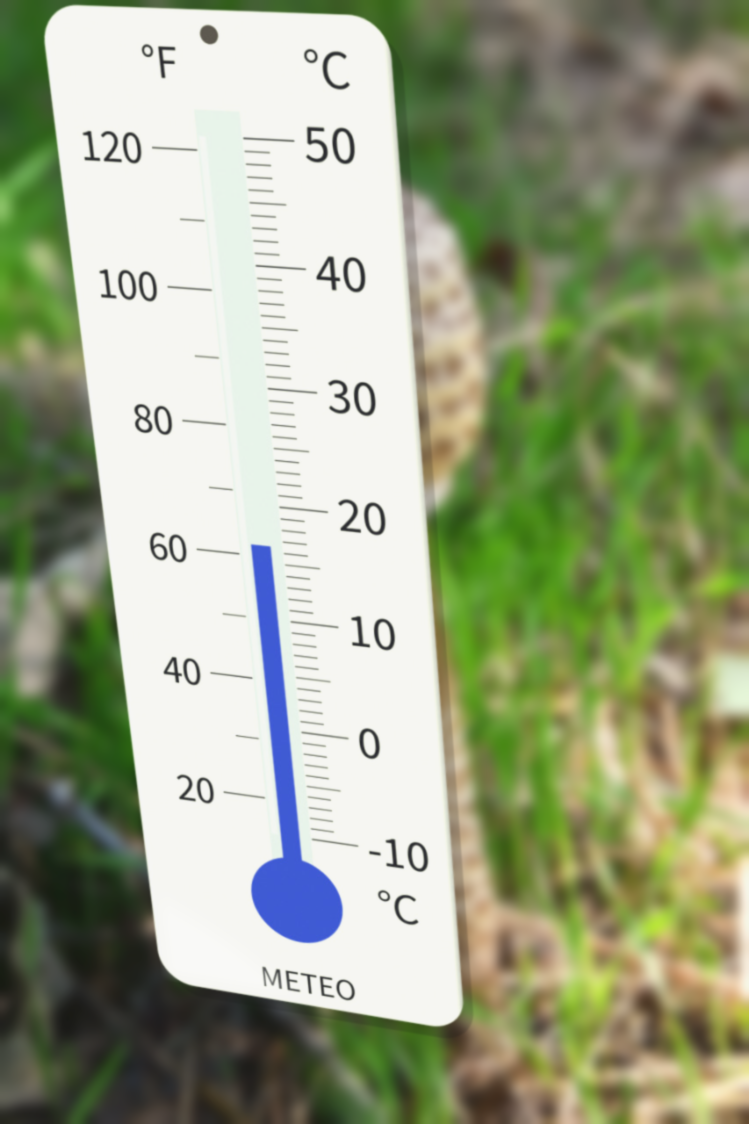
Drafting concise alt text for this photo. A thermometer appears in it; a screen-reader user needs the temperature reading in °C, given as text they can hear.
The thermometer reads 16.5 °C
